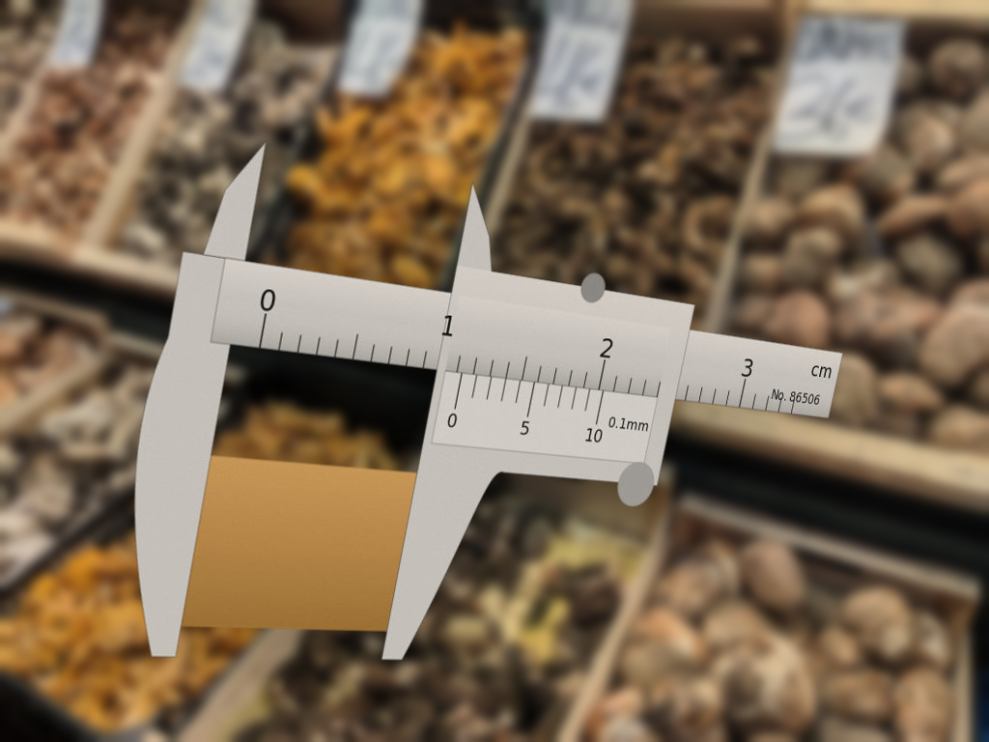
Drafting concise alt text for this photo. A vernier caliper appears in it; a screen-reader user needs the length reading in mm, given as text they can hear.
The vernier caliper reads 11.3 mm
